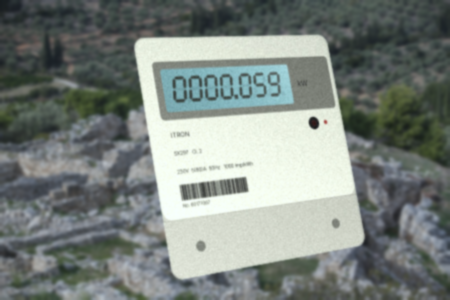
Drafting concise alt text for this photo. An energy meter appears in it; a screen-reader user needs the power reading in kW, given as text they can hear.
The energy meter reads 0.059 kW
